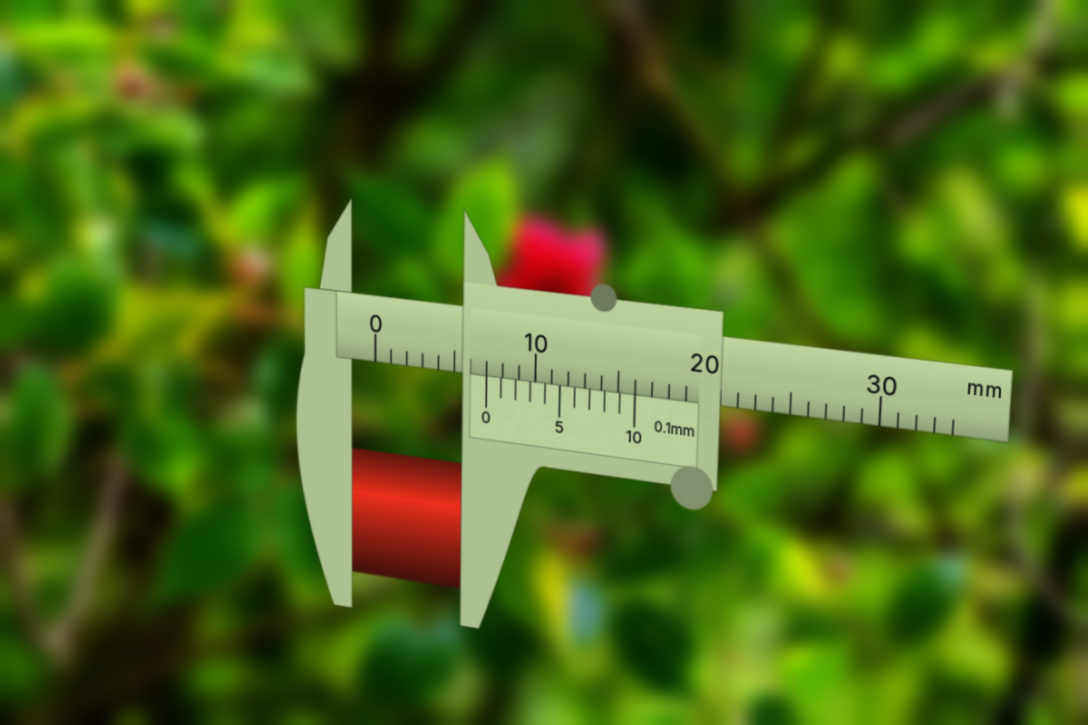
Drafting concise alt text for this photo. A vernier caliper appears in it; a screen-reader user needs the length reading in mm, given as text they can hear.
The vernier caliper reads 7.0 mm
